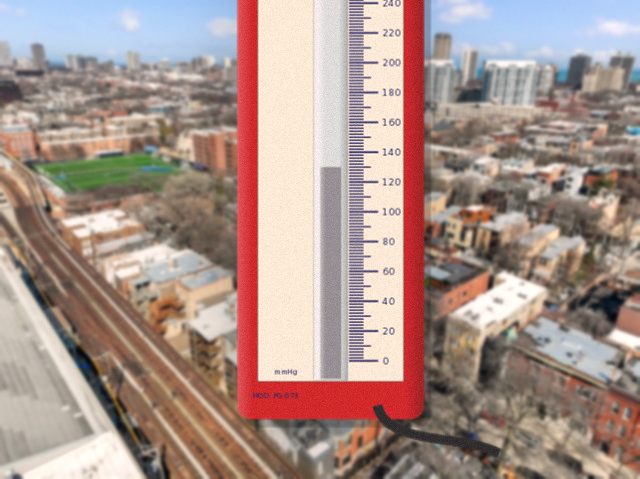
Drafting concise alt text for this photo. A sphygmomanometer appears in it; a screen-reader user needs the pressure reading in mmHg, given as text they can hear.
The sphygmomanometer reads 130 mmHg
